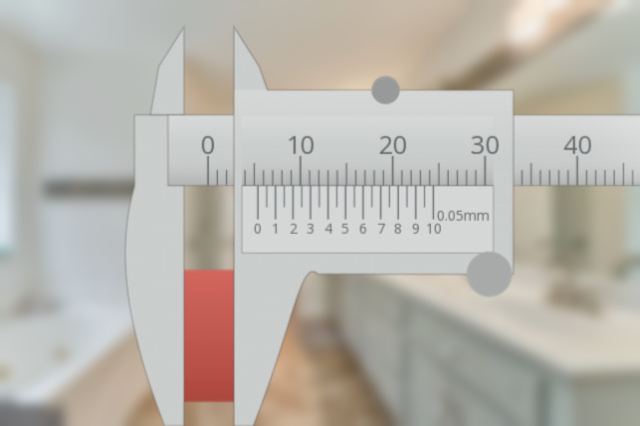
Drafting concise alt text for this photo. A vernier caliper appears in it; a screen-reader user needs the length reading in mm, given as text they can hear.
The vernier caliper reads 5.4 mm
